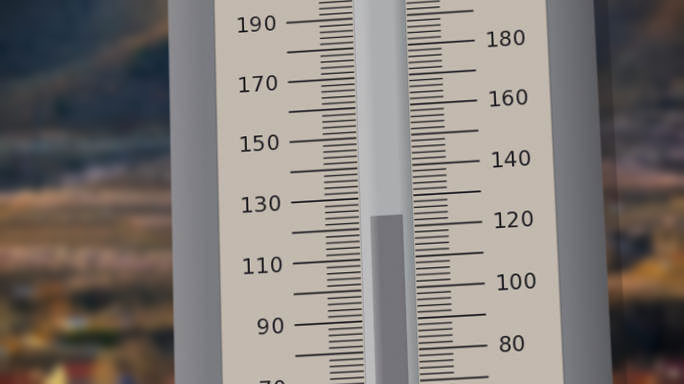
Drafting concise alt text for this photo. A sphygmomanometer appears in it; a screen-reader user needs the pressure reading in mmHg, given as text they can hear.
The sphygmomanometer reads 124 mmHg
